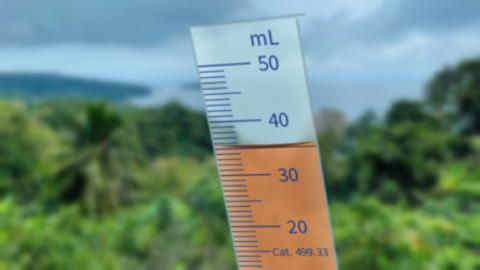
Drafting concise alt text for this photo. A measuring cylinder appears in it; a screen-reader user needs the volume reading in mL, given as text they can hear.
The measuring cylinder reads 35 mL
